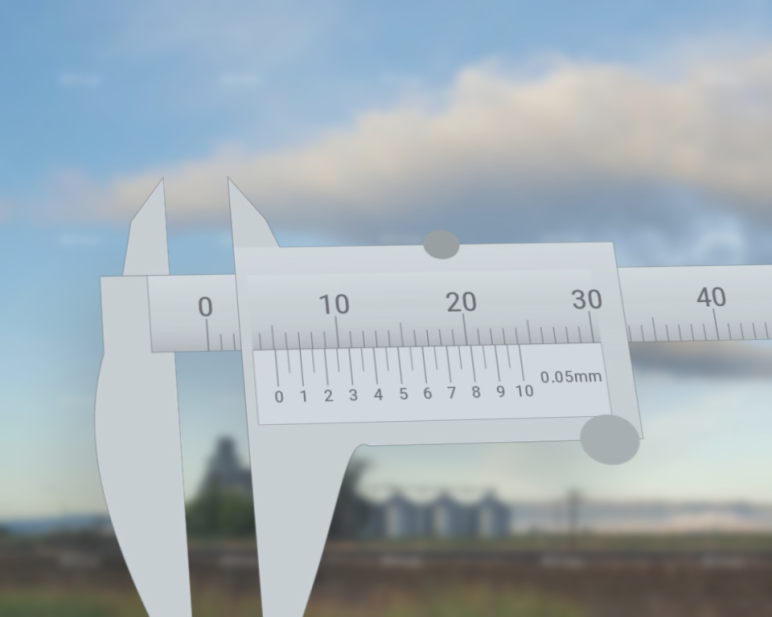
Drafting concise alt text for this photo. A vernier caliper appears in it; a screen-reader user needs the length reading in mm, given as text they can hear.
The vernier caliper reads 5.1 mm
